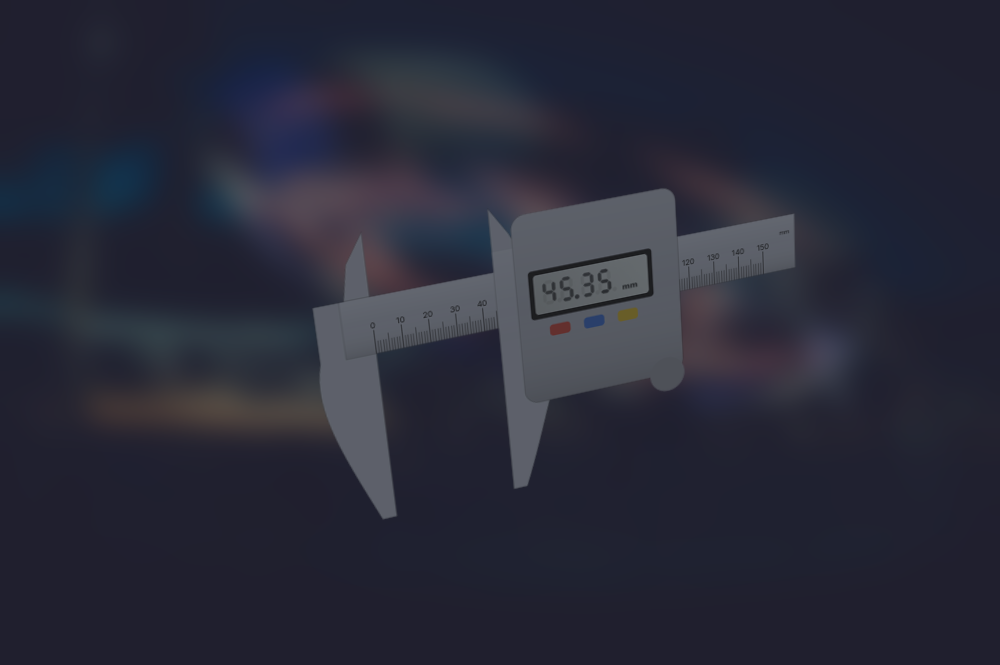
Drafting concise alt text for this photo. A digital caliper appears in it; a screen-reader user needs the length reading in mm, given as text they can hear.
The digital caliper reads 45.35 mm
